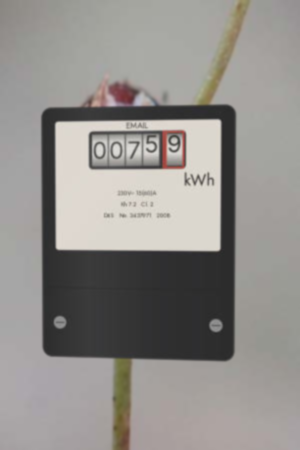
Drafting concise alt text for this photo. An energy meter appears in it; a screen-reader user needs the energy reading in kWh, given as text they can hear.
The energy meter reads 75.9 kWh
